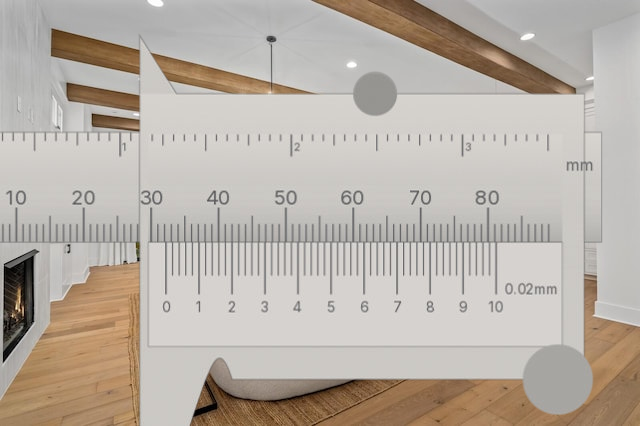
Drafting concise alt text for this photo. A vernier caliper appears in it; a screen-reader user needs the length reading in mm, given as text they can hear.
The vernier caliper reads 32.2 mm
